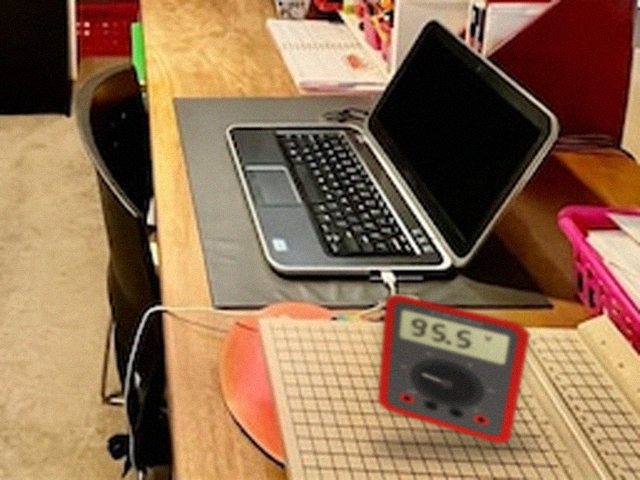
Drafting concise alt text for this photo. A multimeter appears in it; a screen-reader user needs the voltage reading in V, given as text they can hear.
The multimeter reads 95.5 V
